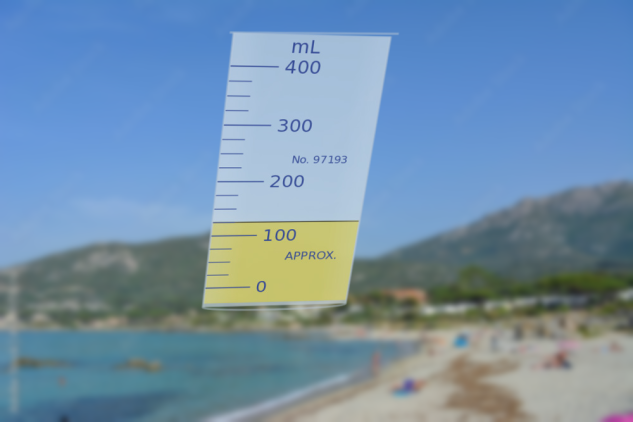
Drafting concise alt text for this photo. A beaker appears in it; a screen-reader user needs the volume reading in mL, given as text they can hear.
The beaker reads 125 mL
